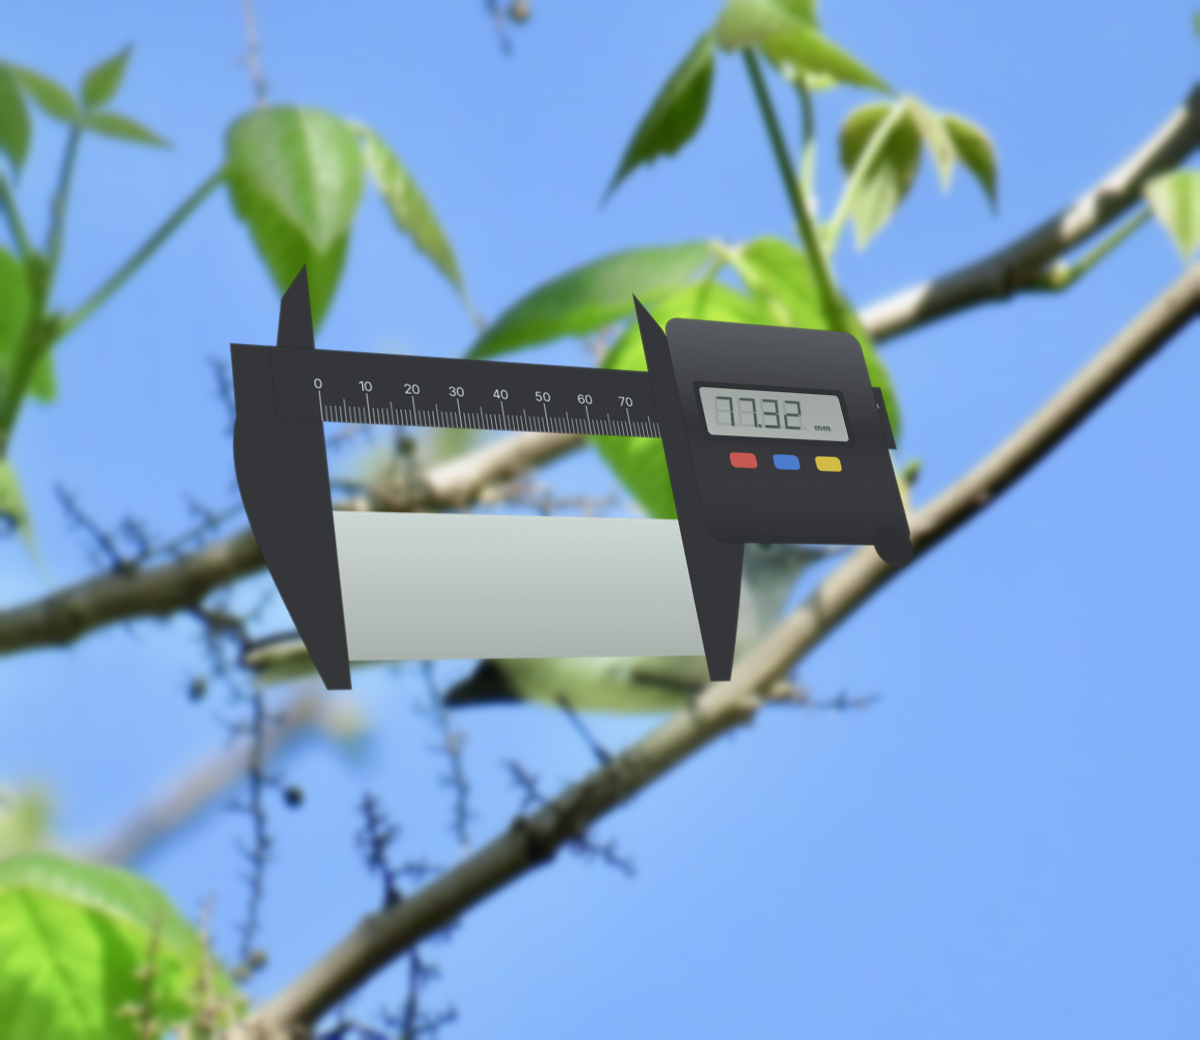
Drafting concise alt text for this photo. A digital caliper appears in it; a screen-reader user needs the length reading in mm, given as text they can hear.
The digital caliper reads 77.32 mm
